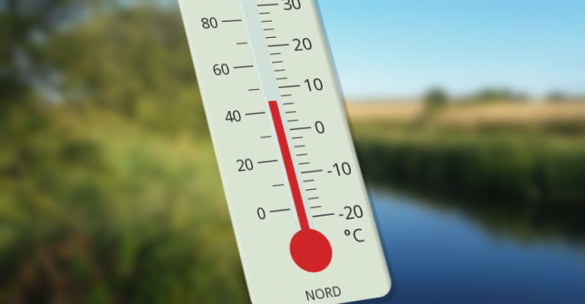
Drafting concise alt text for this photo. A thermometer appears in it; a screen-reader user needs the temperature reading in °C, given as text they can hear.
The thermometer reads 7 °C
